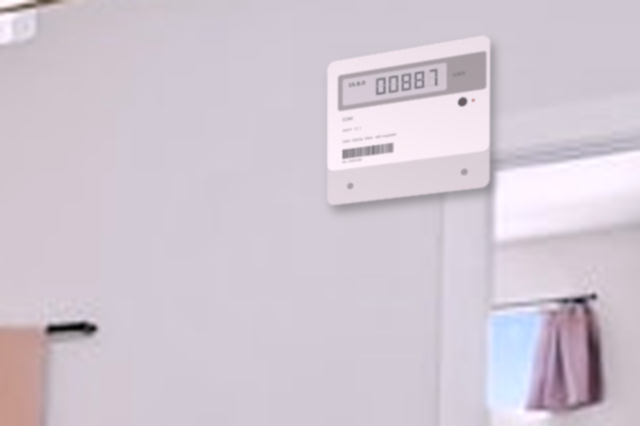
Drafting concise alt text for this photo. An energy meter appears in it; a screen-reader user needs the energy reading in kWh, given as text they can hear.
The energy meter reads 887 kWh
